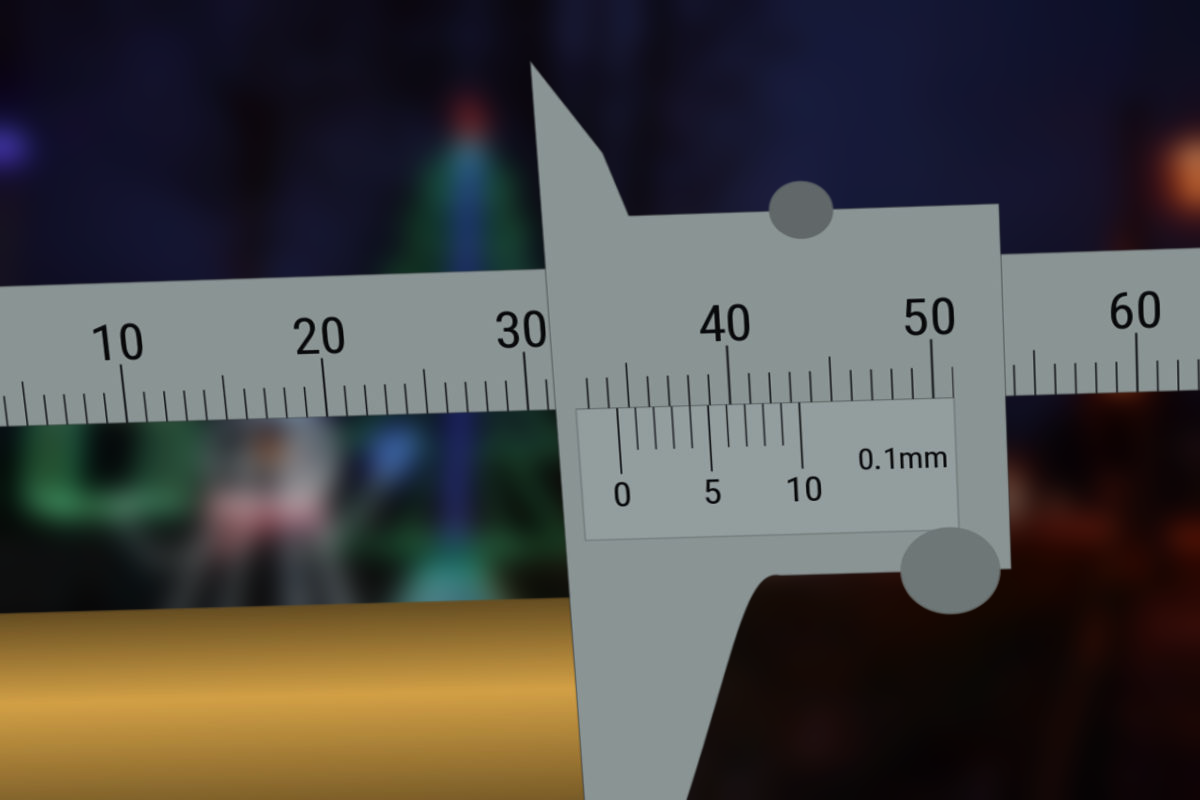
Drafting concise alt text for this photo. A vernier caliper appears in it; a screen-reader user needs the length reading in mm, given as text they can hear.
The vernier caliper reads 34.4 mm
